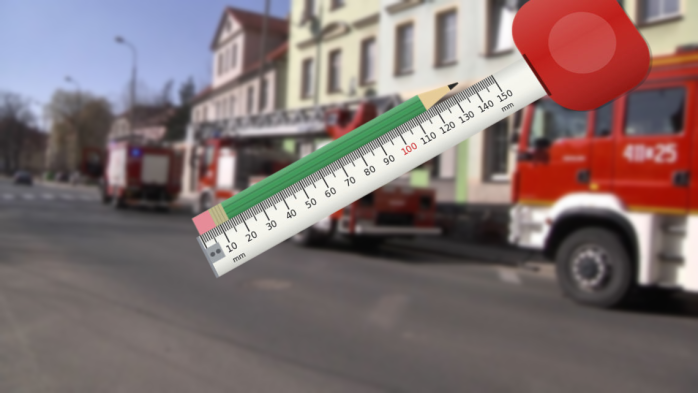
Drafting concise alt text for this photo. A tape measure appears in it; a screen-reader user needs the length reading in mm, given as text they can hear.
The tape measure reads 135 mm
